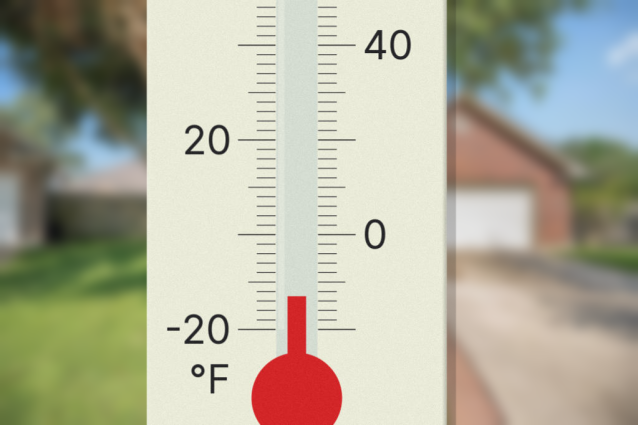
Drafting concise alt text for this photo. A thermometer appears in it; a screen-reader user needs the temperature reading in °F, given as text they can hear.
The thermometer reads -13 °F
